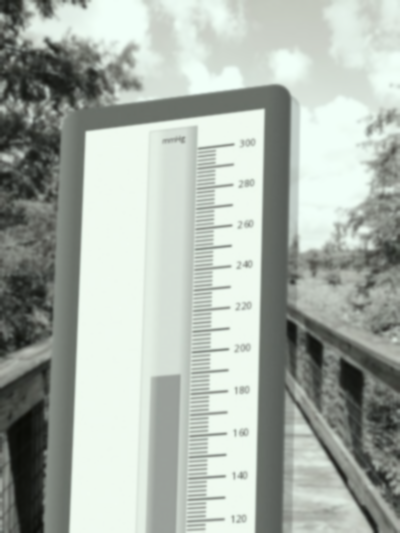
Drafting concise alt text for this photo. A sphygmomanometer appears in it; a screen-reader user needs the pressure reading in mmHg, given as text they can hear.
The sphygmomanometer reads 190 mmHg
